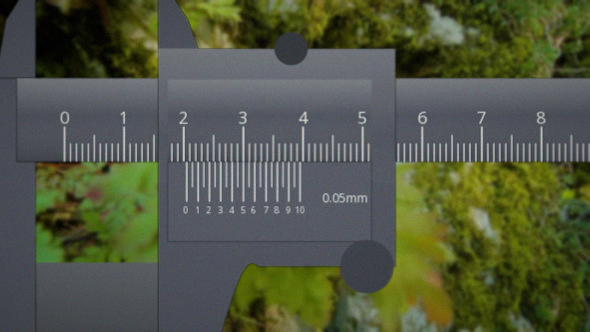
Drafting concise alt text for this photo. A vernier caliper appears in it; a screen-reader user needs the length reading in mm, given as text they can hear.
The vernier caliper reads 20.5 mm
